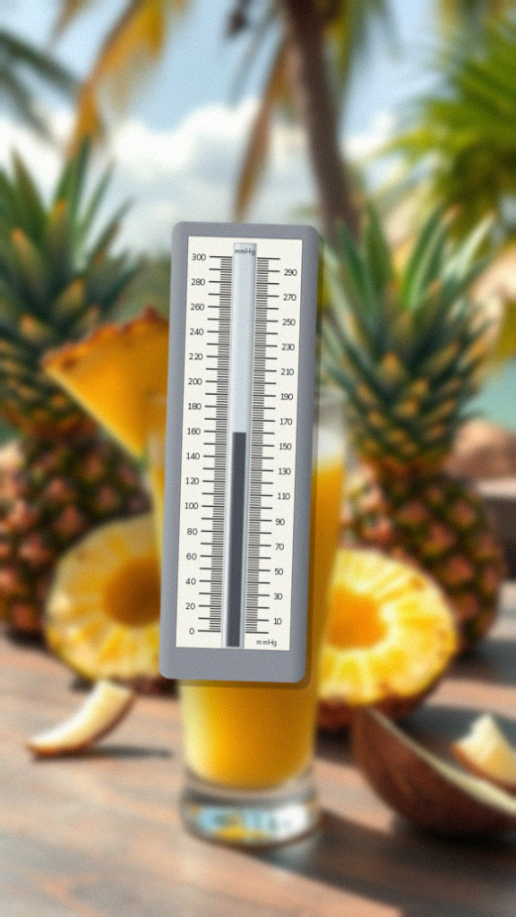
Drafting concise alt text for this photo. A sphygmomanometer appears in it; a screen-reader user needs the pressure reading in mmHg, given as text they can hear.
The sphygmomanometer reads 160 mmHg
